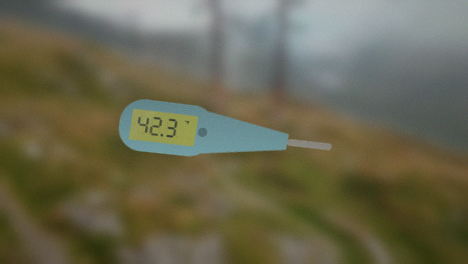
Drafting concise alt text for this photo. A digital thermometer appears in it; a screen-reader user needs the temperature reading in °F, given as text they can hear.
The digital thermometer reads 42.3 °F
